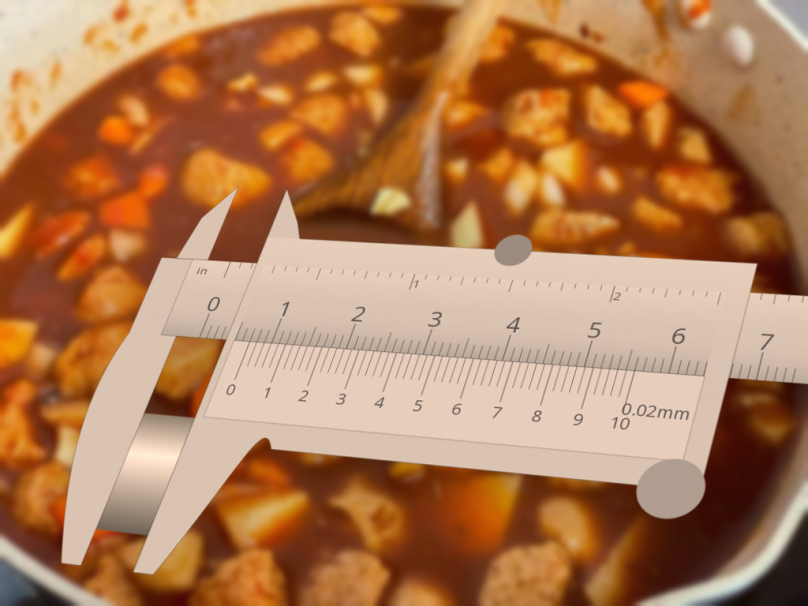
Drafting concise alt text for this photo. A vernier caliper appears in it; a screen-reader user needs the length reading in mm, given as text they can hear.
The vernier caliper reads 7.0 mm
